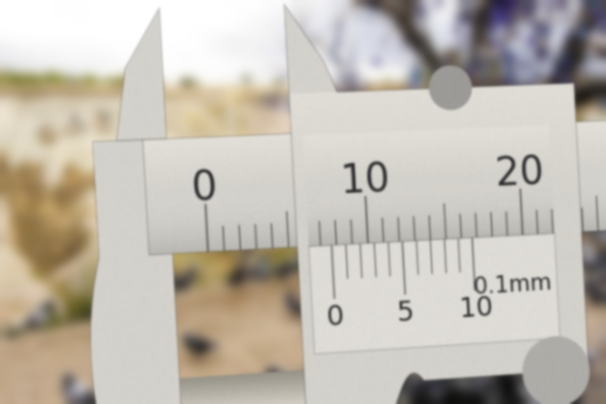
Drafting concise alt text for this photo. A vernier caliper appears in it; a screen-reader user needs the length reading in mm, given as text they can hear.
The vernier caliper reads 7.7 mm
